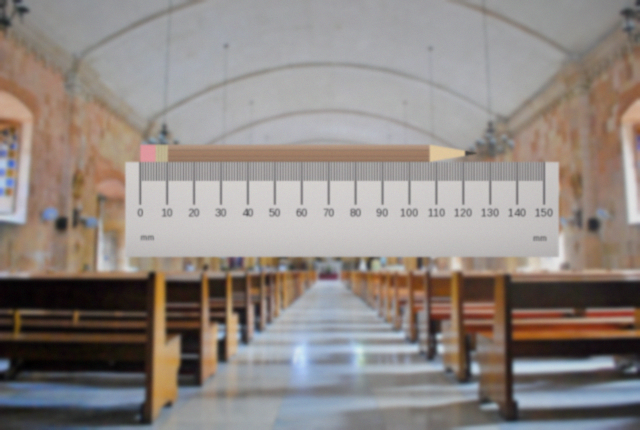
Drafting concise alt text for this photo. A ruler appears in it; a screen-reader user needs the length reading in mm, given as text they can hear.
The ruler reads 125 mm
